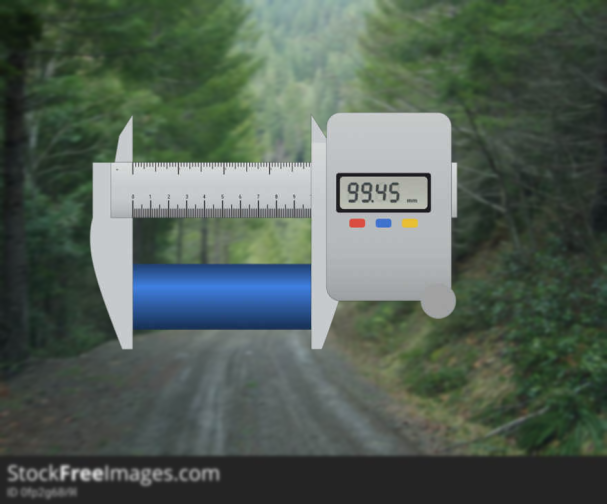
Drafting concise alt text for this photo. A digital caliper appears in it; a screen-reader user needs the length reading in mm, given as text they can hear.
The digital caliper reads 99.45 mm
